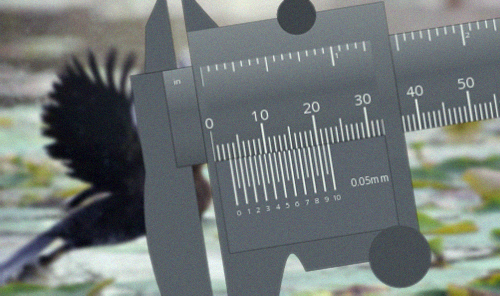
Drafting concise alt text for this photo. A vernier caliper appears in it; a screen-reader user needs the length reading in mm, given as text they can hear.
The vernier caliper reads 3.0 mm
